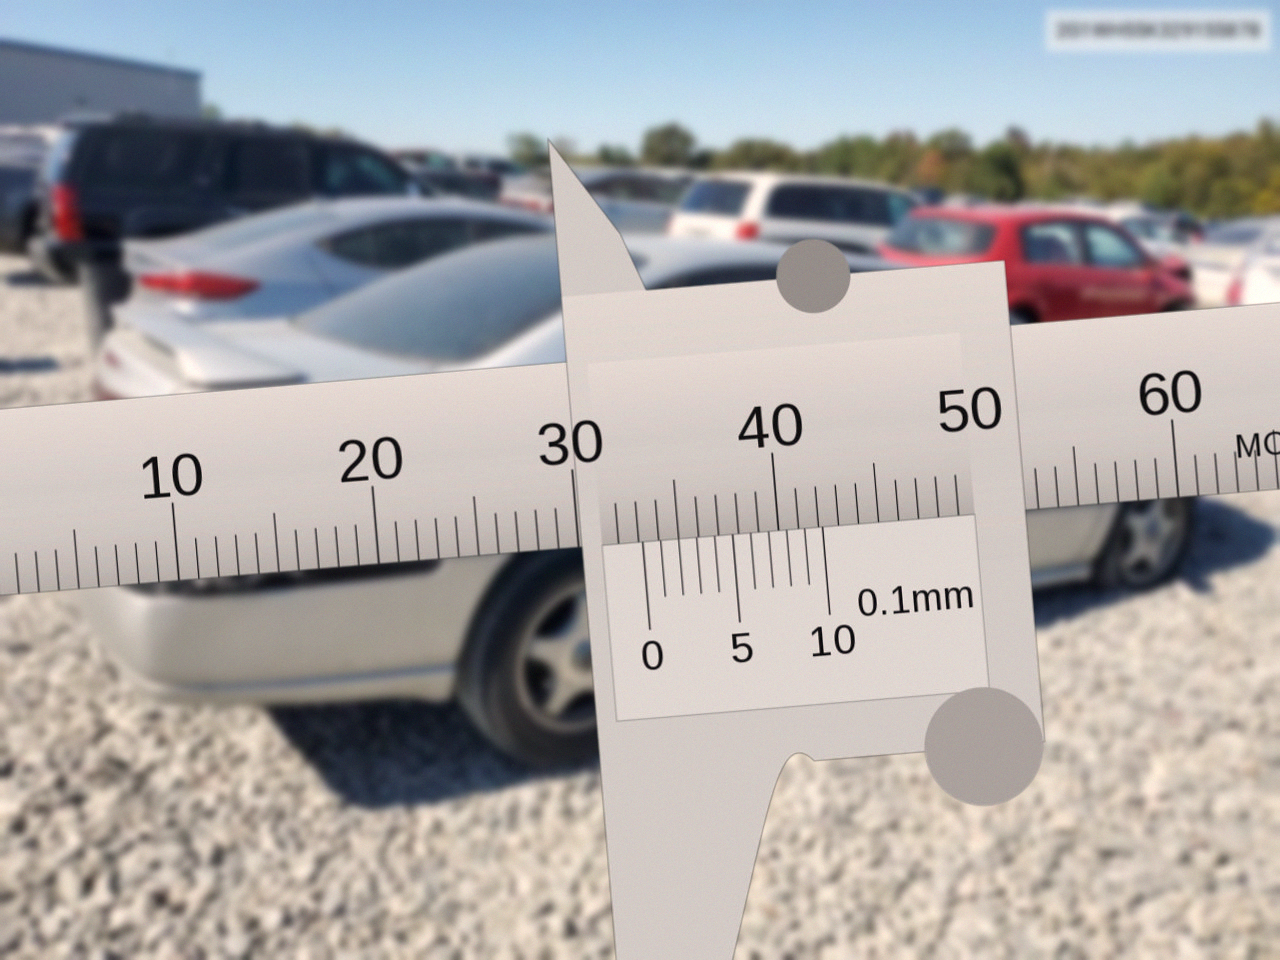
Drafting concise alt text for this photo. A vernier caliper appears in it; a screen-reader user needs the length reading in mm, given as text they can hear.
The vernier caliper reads 33.2 mm
